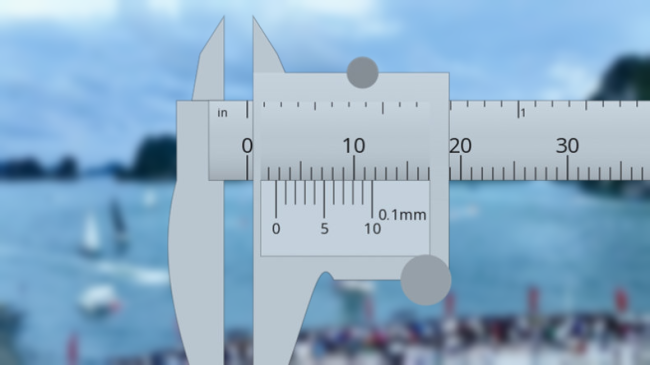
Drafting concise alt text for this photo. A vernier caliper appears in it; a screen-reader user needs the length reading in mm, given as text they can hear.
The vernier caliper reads 2.7 mm
